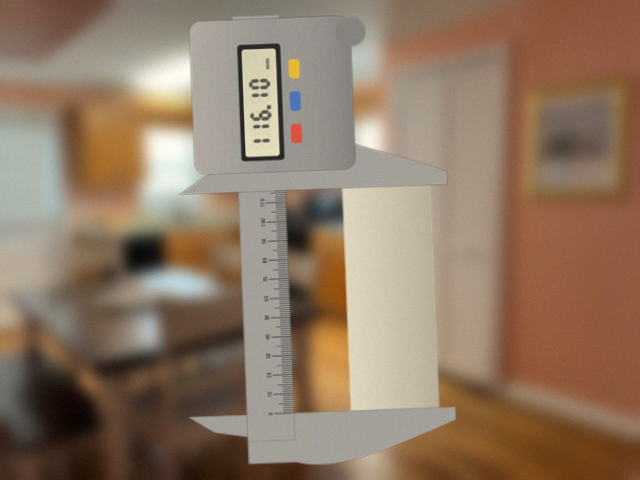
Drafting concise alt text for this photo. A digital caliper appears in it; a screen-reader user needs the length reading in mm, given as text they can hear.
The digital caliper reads 116.10 mm
